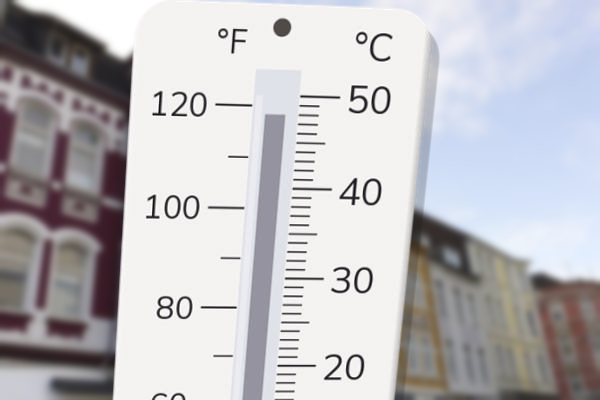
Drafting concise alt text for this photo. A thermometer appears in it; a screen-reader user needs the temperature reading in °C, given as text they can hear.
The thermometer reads 48 °C
